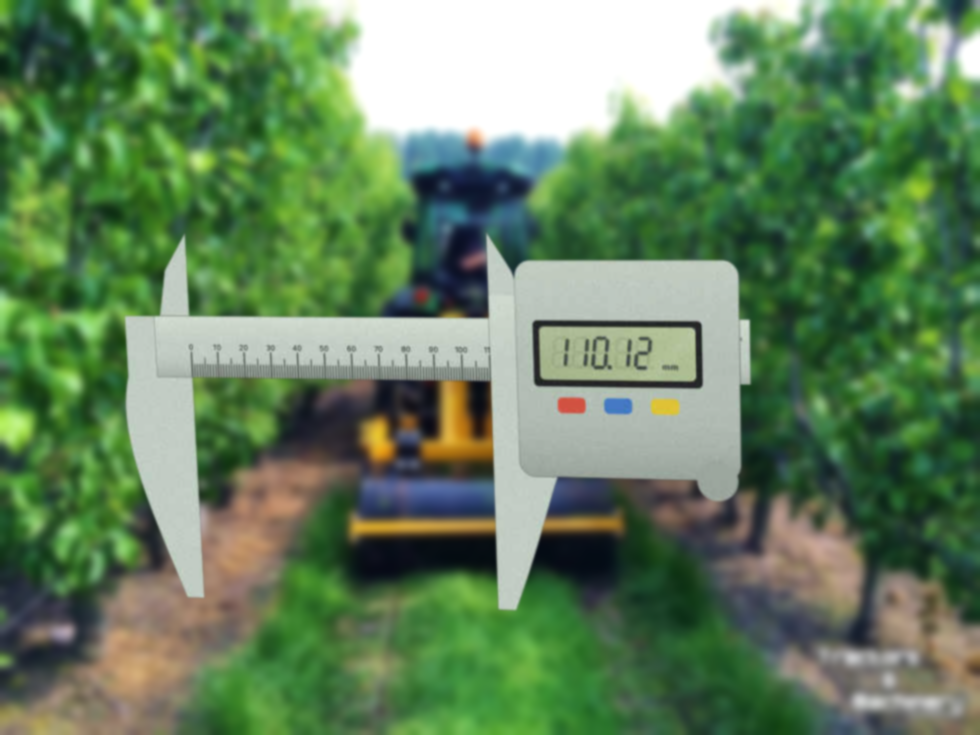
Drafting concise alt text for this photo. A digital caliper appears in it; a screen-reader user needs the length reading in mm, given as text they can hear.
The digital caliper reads 110.12 mm
